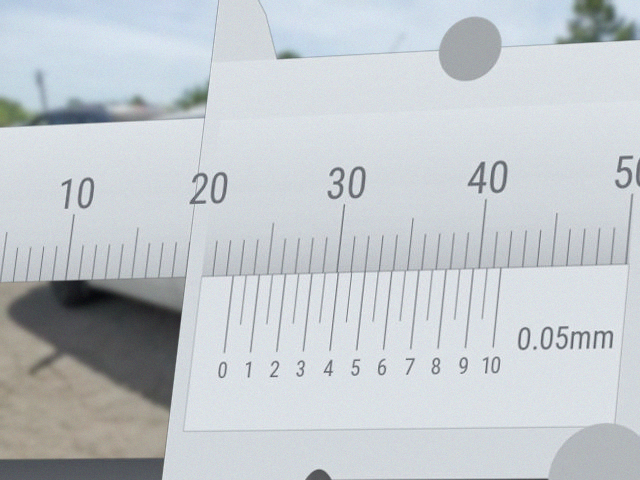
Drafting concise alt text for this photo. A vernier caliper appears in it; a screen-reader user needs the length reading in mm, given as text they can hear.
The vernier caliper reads 22.5 mm
